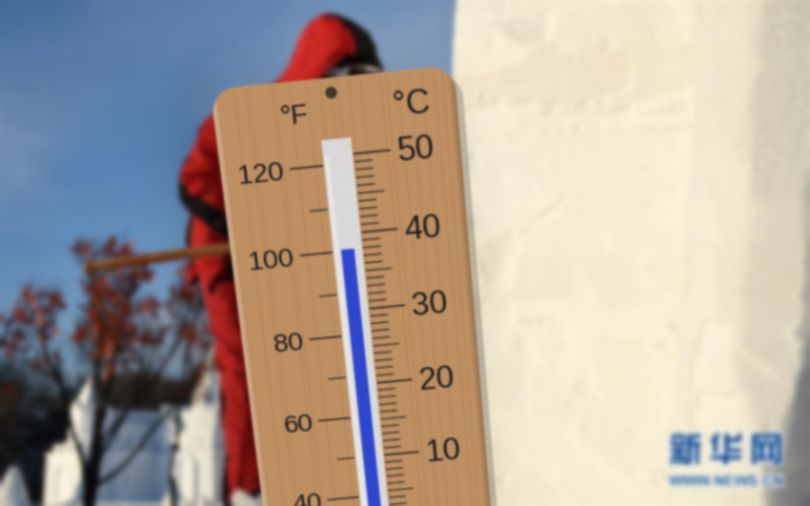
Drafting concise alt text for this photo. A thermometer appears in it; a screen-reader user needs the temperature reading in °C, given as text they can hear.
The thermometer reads 38 °C
